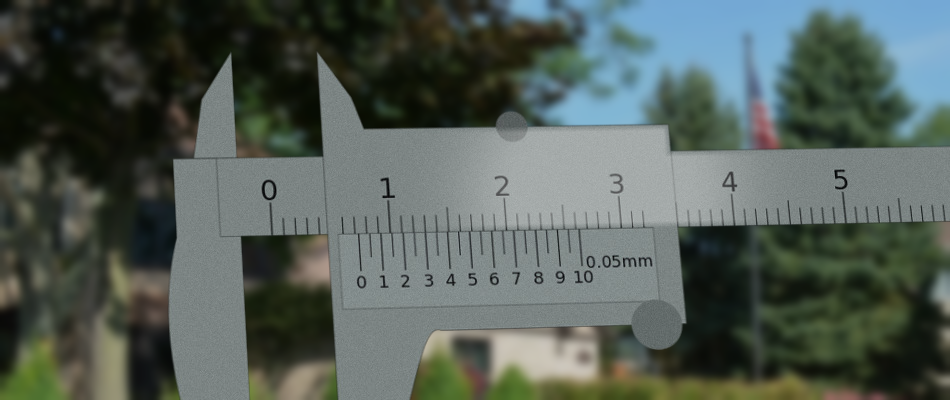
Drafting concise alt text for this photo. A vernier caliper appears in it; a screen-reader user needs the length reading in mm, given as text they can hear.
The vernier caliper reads 7.3 mm
